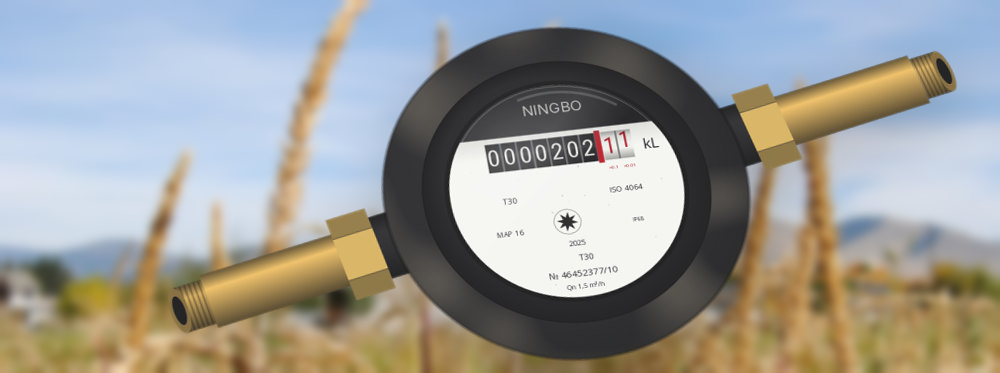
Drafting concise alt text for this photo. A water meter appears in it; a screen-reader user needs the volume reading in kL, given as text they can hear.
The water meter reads 202.11 kL
